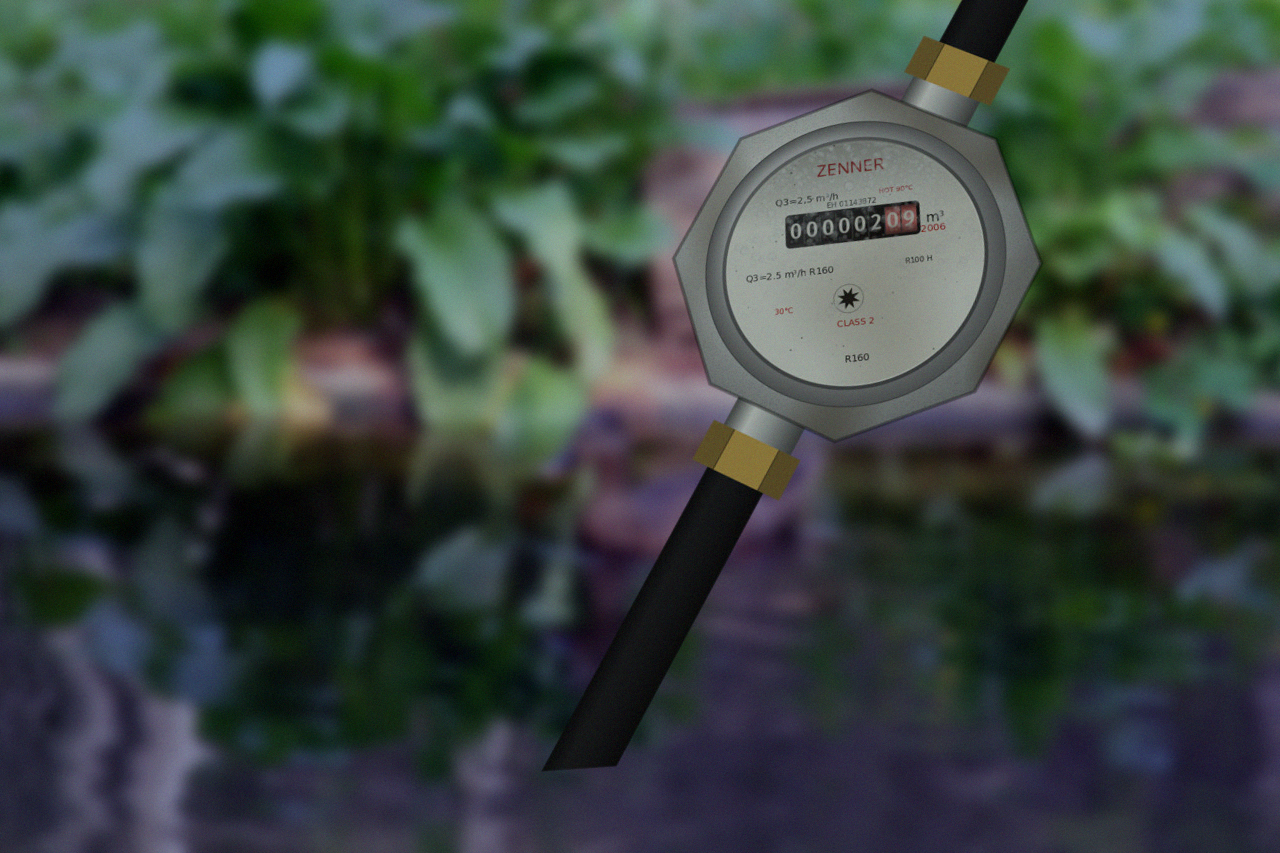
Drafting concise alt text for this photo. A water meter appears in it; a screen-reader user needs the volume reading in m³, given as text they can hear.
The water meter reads 2.09 m³
